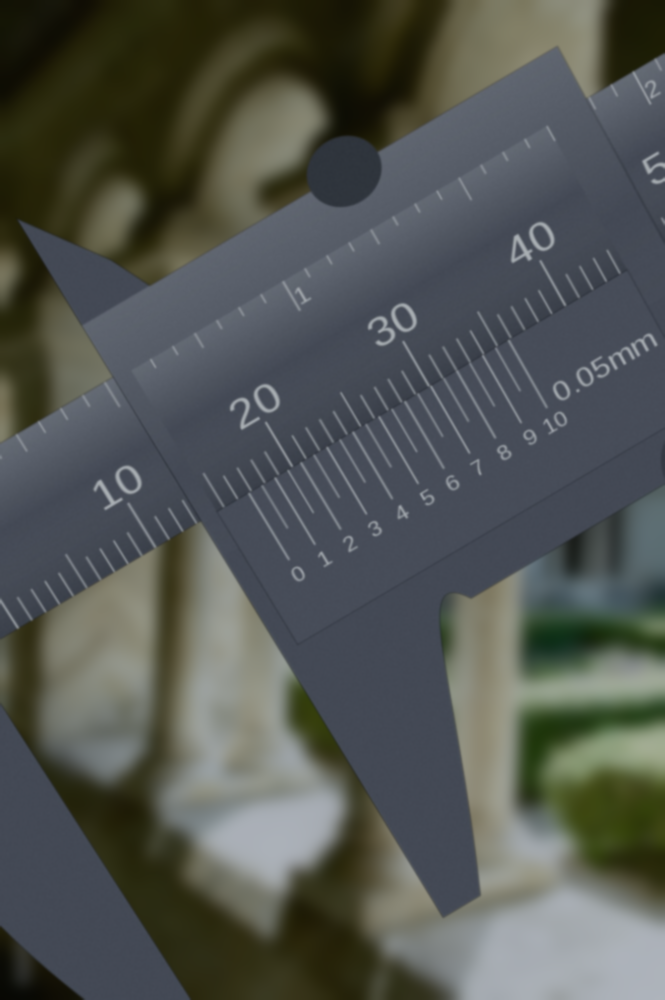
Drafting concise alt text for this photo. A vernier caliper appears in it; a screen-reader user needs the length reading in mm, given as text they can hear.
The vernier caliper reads 16.8 mm
